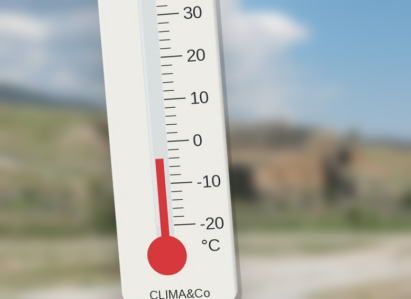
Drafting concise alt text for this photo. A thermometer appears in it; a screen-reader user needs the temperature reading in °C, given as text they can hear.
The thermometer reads -4 °C
